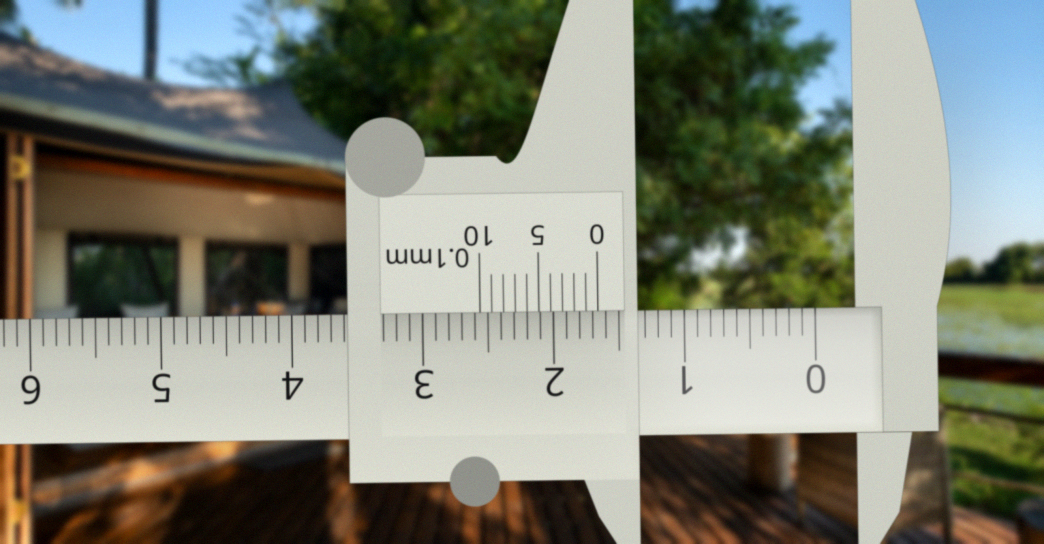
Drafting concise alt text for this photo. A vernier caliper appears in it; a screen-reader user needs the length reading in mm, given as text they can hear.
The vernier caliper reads 16.6 mm
